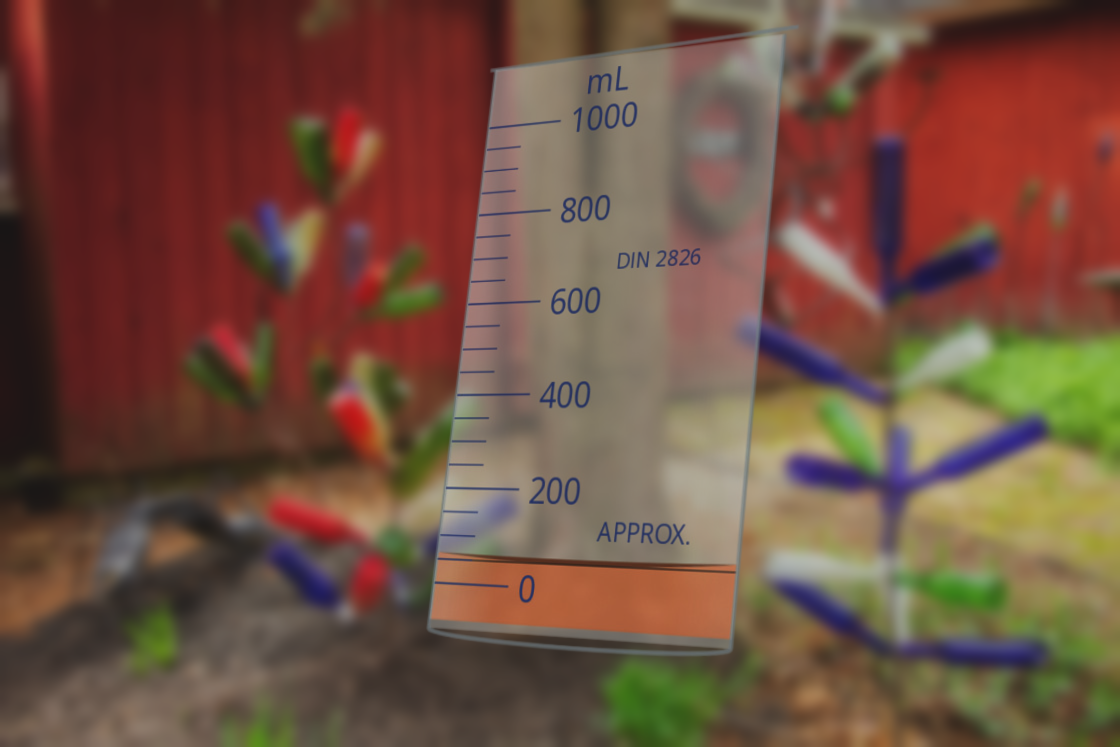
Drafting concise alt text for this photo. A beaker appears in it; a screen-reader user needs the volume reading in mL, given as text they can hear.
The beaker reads 50 mL
